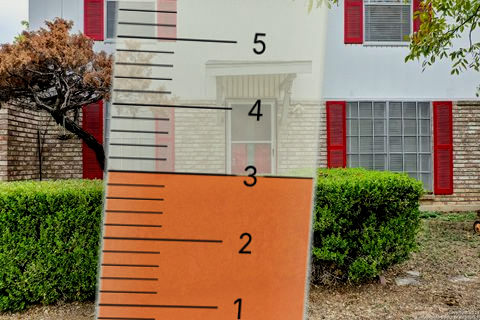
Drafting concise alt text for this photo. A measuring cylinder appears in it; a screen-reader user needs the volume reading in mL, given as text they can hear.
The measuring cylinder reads 3 mL
